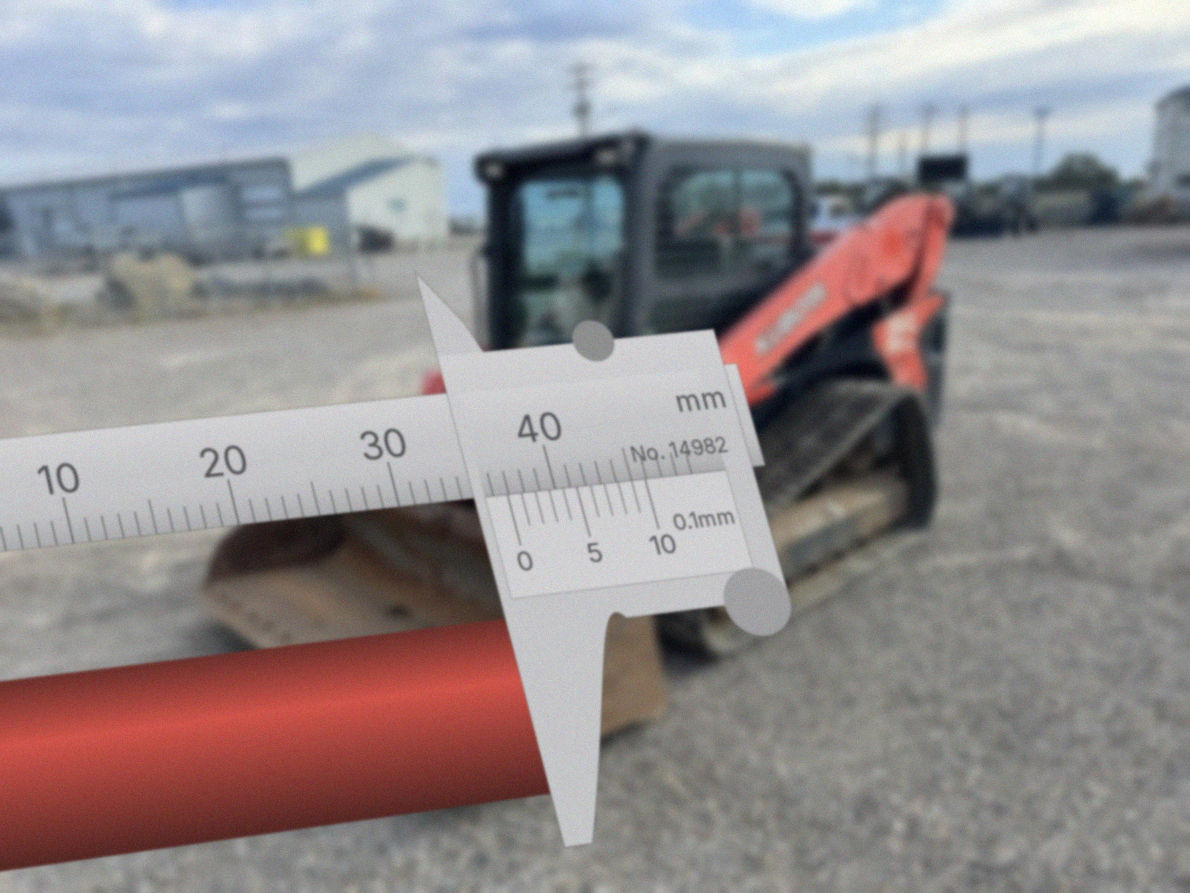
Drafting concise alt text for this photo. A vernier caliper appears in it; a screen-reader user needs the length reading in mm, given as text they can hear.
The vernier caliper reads 36.9 mm
